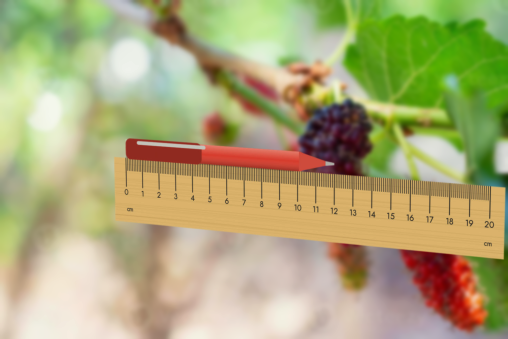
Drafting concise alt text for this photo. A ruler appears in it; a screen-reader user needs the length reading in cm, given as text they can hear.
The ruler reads 12 cm
